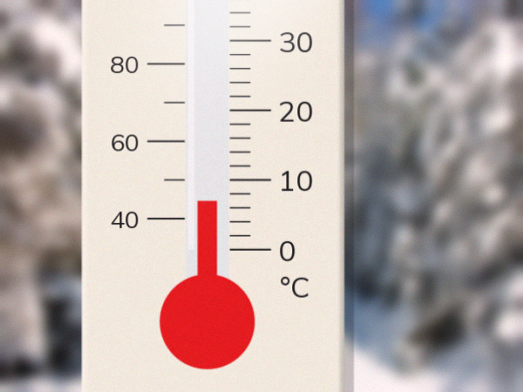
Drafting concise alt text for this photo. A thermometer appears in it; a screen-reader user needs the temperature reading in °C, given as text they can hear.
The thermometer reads 7 °C
